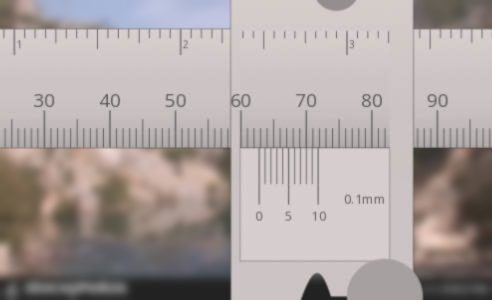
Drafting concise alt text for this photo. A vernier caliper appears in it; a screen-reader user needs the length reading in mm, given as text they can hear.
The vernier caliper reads 62.8 mm
